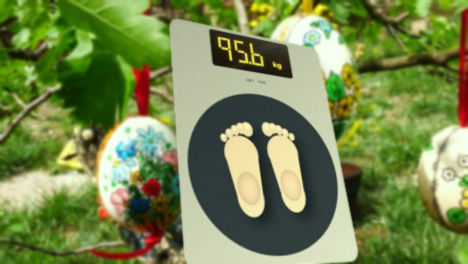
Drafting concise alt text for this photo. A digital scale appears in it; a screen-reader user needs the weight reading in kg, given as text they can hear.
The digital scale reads 95.6 kg
